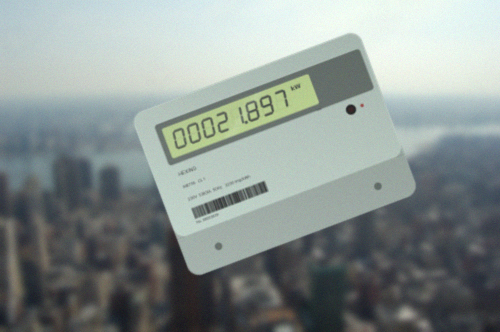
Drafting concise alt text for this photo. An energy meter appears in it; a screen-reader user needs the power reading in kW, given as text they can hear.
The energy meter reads 21.897 kW
